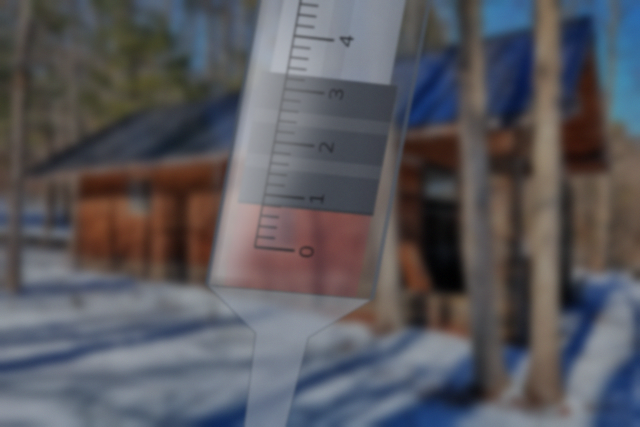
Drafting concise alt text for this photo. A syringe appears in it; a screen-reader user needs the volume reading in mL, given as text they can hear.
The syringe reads 0.8 mL
